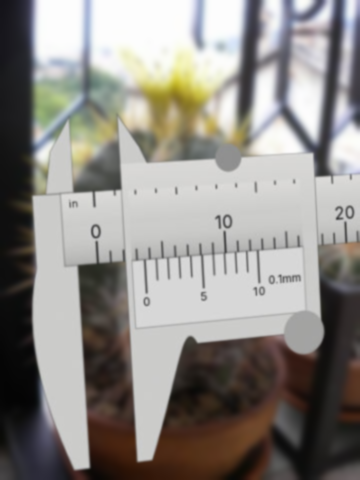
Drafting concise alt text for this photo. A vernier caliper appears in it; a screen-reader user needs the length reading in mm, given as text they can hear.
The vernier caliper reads 3.6 mm
